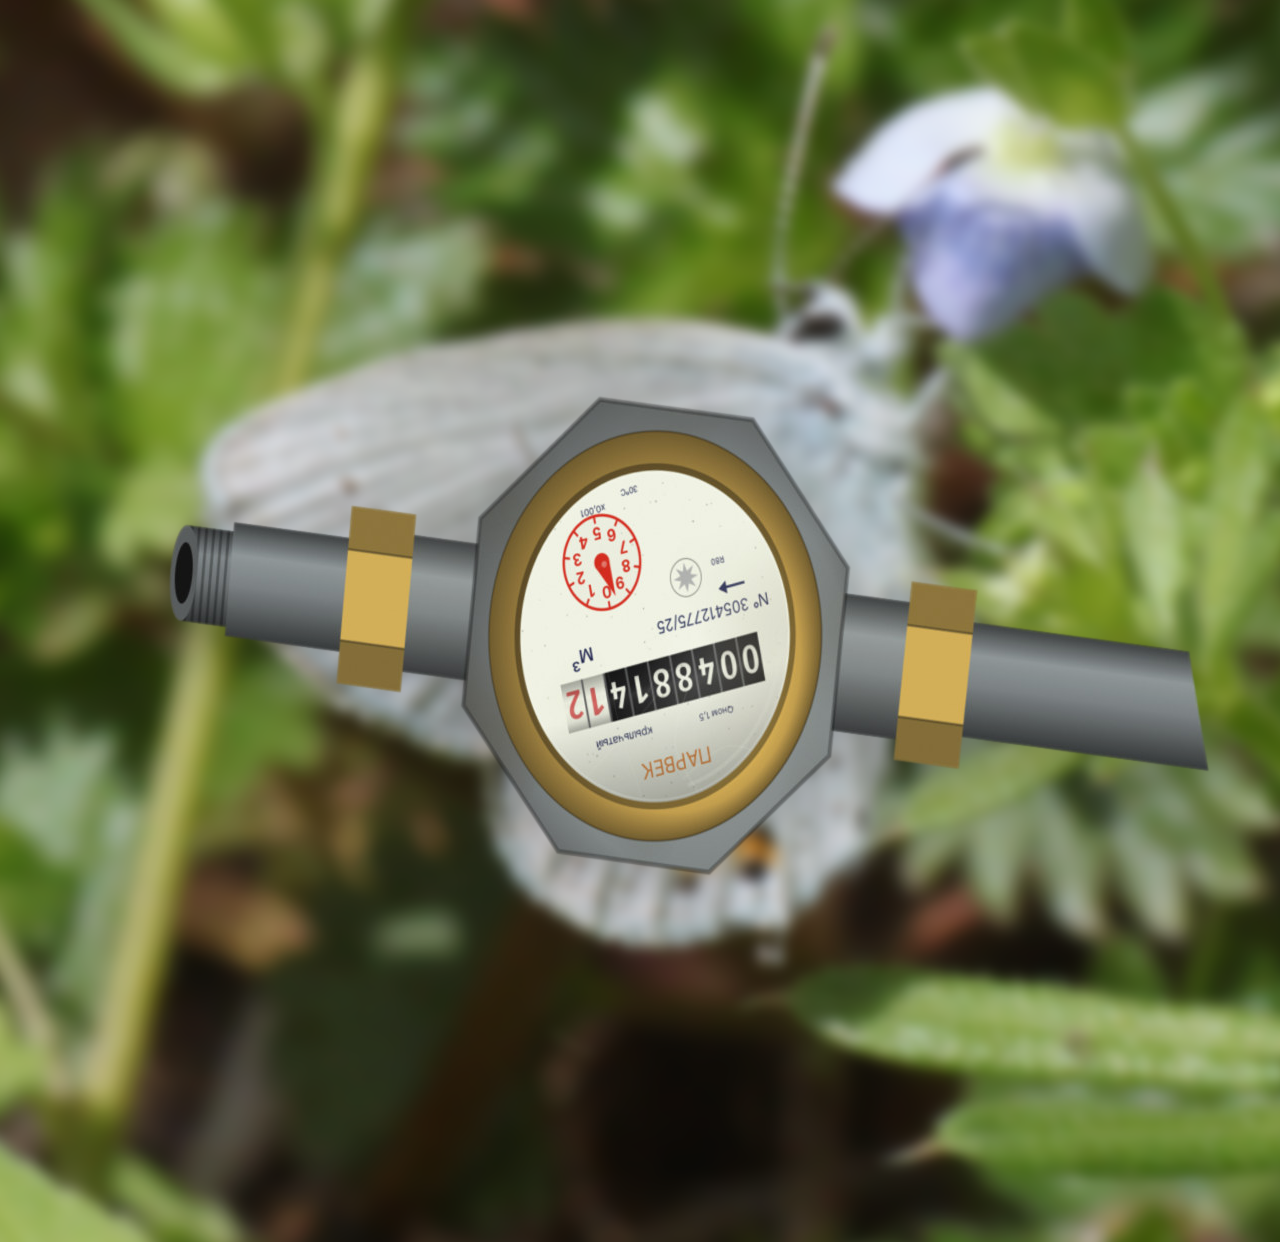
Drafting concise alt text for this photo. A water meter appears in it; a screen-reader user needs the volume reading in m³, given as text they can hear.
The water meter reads 48814.119 m³
